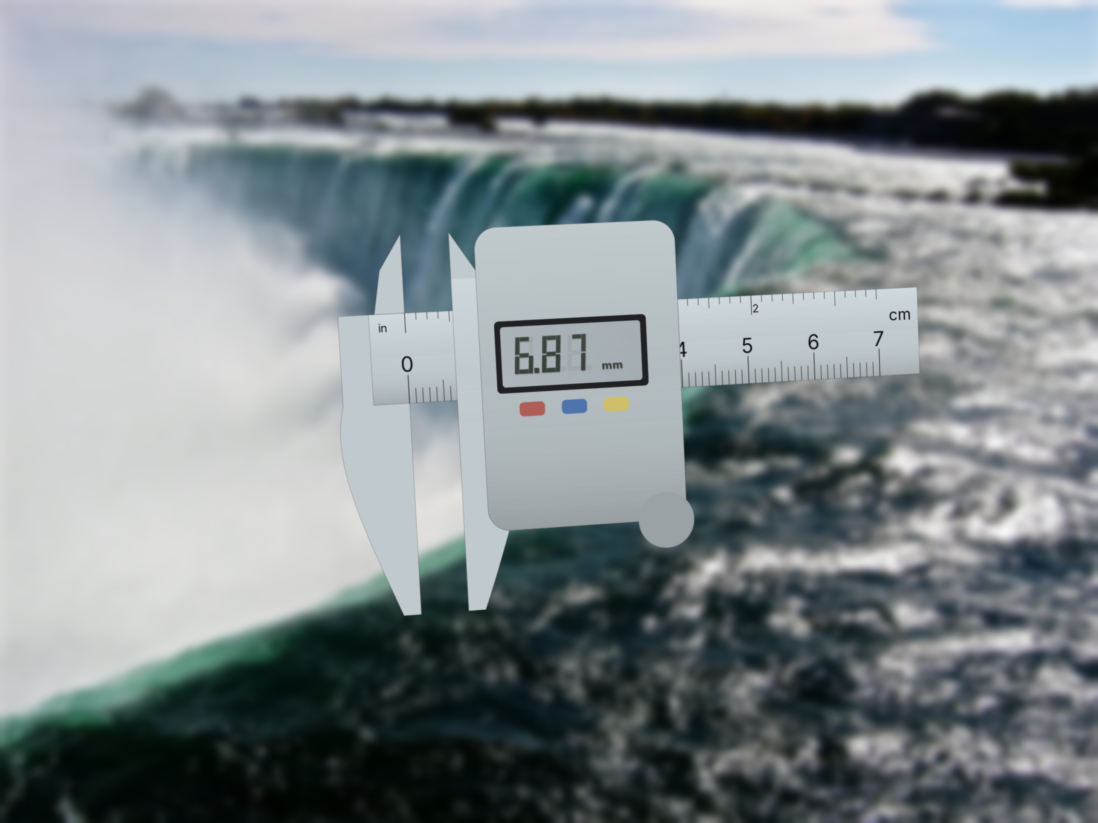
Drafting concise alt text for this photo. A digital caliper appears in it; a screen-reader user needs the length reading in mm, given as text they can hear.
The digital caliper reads 6.87 mm
